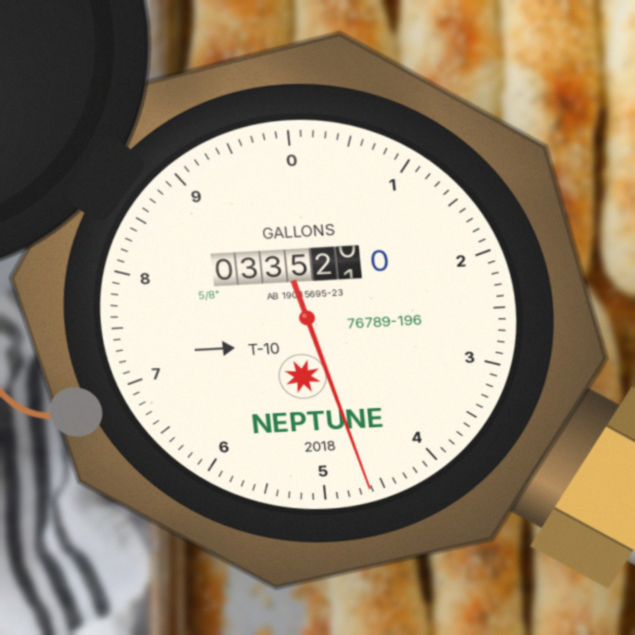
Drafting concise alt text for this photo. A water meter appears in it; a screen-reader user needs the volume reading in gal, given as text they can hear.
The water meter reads 335204.6 gal
